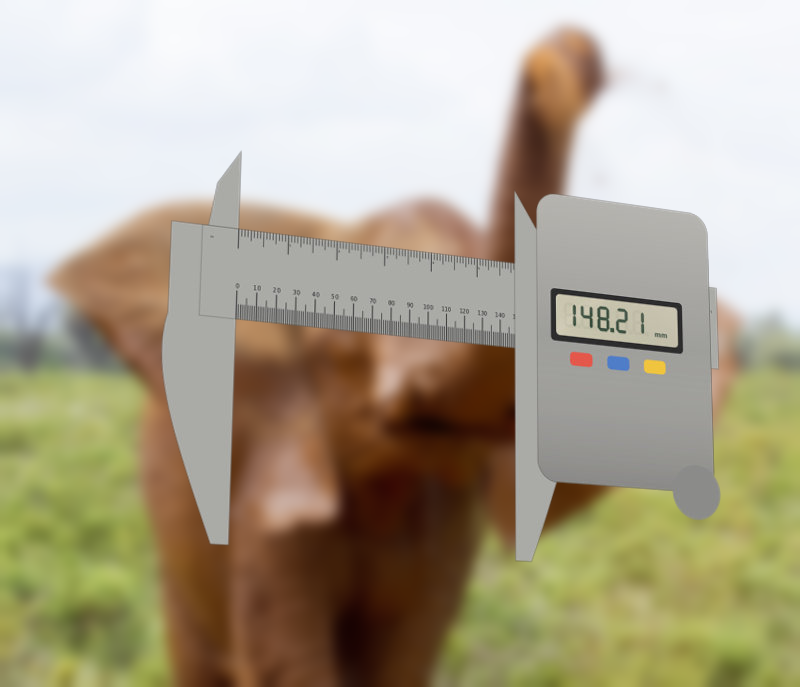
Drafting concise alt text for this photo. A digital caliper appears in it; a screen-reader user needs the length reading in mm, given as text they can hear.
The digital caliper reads 148.21 mm
